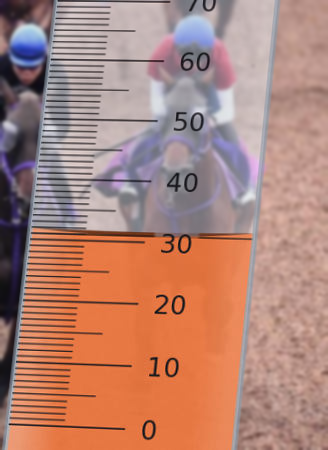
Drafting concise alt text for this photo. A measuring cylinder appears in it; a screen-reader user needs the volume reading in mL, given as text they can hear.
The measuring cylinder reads 31 mL
